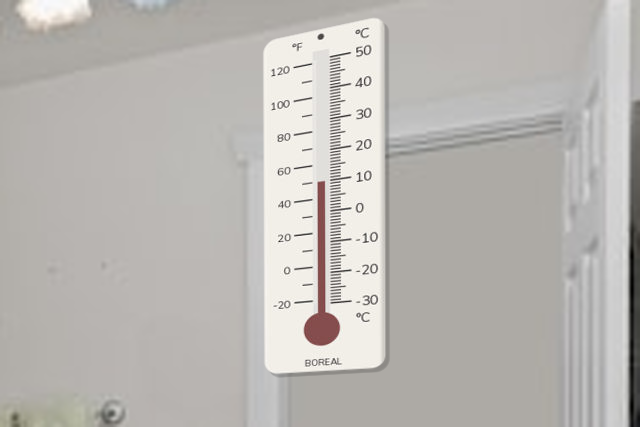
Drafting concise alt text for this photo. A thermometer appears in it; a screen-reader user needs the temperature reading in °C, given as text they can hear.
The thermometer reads 10 °C
